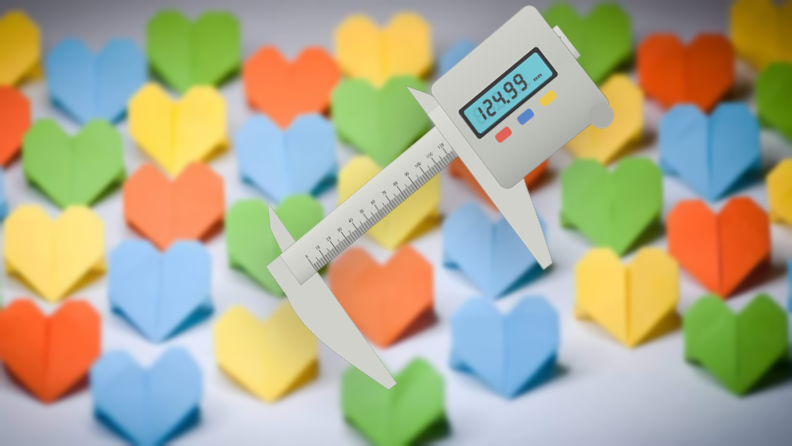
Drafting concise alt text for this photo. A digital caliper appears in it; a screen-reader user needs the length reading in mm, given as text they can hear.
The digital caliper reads 124.99 mm
